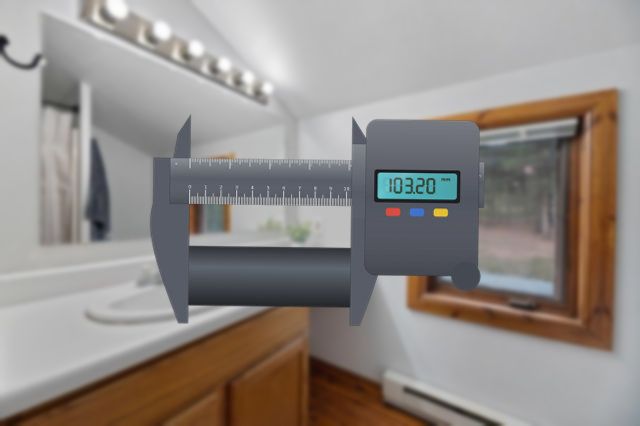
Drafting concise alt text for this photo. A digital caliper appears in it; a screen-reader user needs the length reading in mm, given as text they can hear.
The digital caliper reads 103.20 mm
